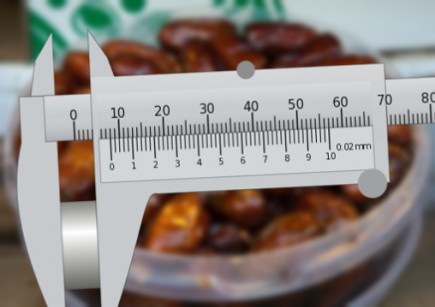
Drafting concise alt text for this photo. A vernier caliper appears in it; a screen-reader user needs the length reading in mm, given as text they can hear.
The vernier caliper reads 8.0 mm
